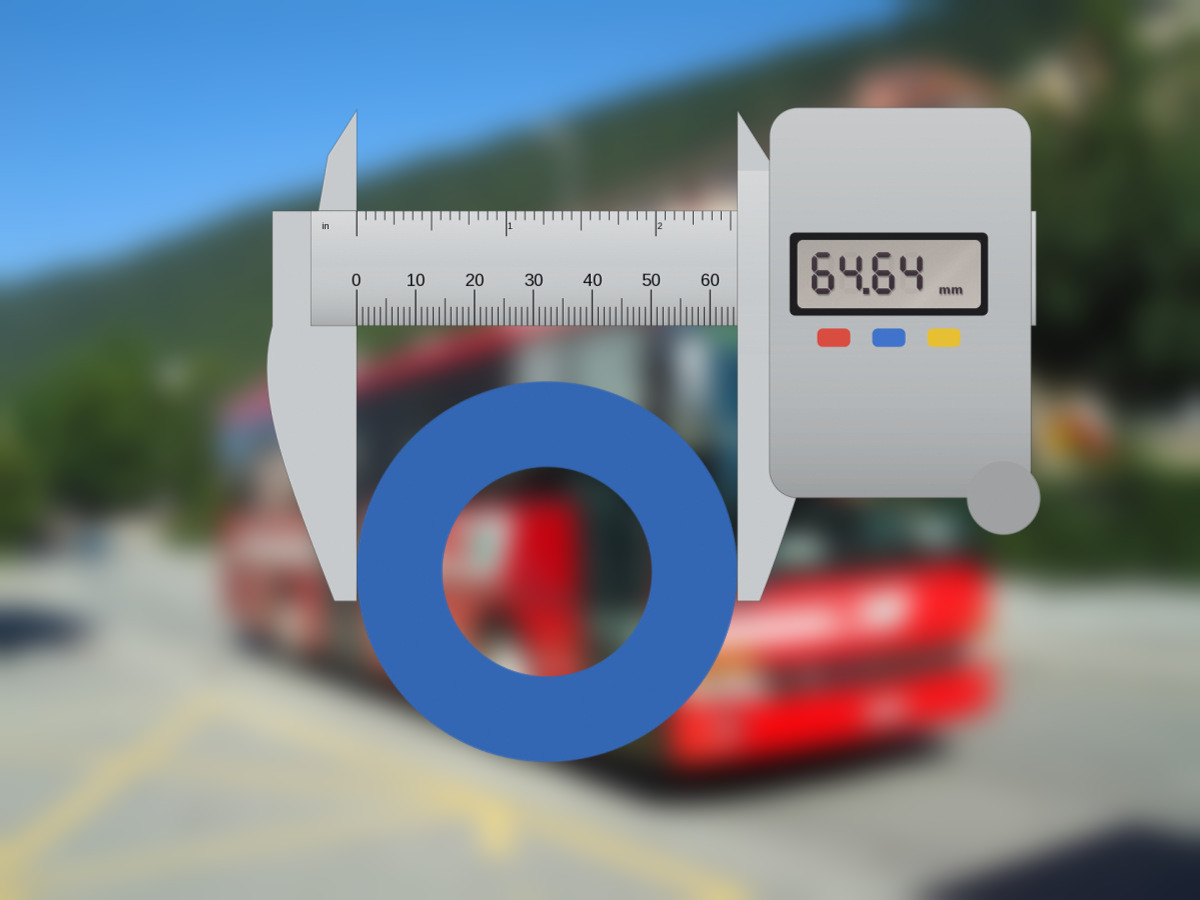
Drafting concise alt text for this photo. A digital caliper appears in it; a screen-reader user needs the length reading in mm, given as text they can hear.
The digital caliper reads 64.64 mm
